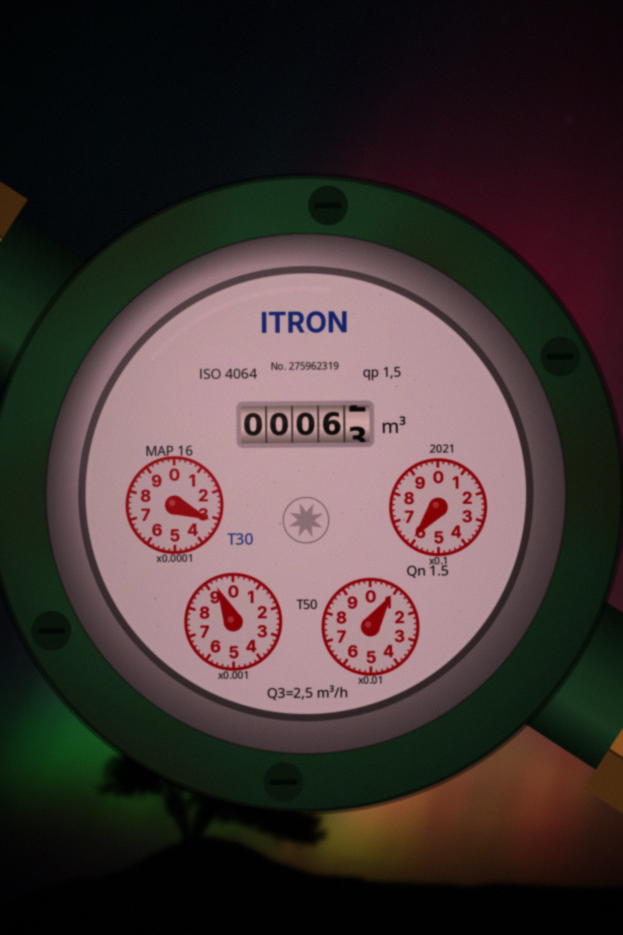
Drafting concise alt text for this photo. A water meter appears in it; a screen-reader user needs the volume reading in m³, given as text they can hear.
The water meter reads 62.6093 m³
